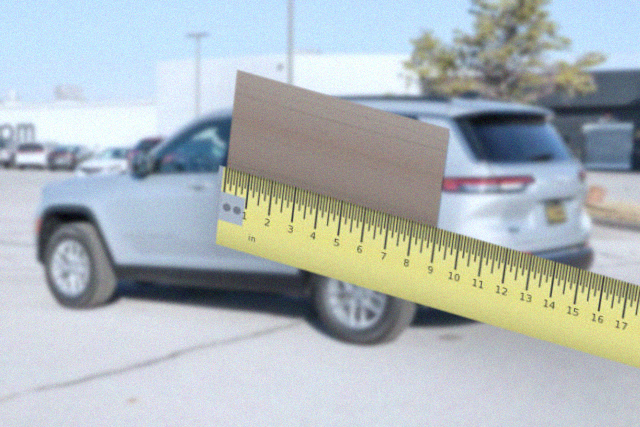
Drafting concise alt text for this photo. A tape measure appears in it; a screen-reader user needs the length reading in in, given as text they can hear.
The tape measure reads 9 in
